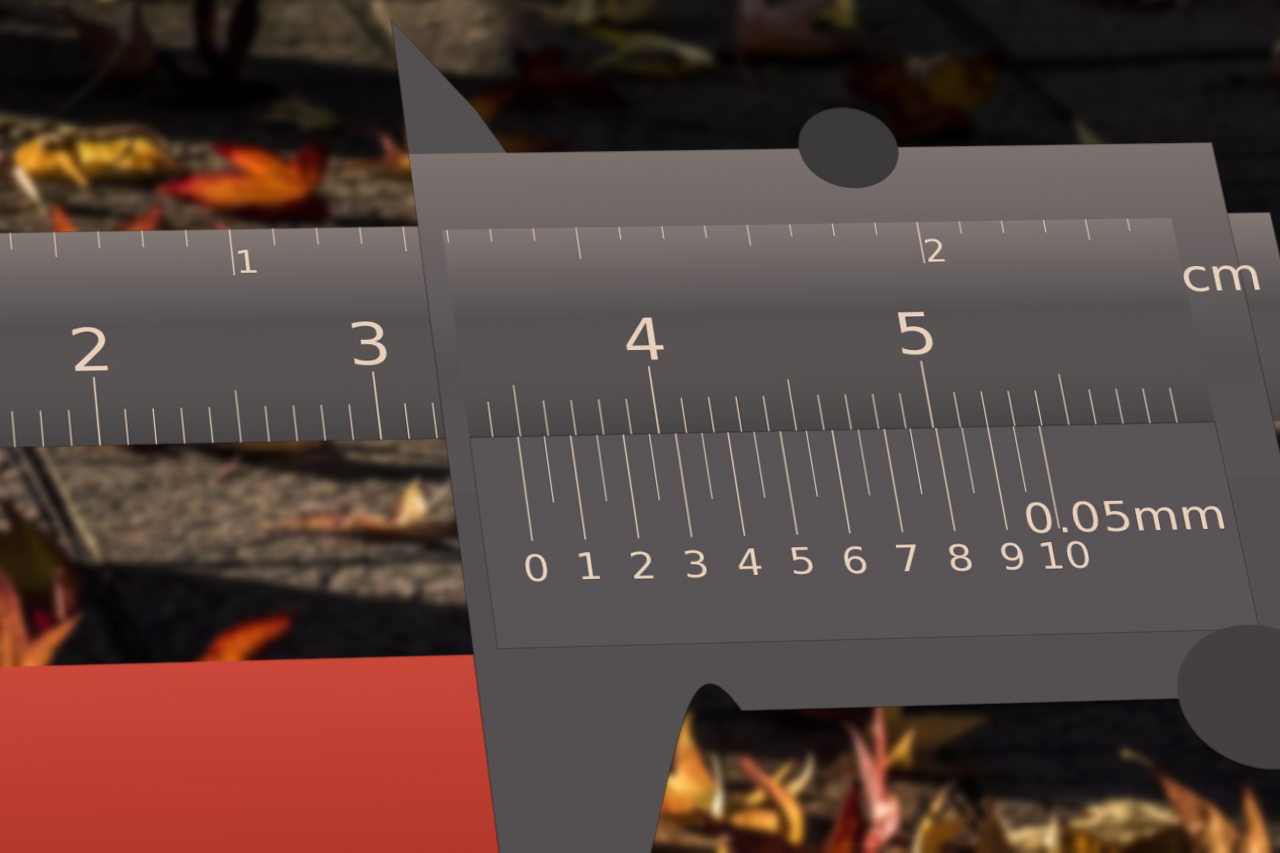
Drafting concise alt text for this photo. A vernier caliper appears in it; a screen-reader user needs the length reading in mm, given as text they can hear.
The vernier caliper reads 34.90 mm
